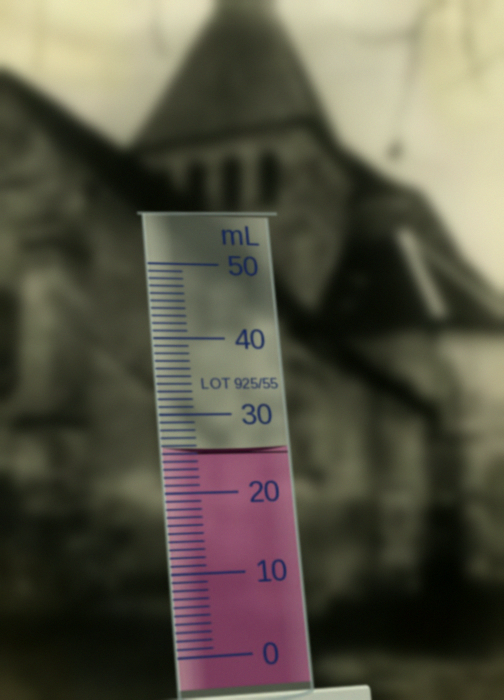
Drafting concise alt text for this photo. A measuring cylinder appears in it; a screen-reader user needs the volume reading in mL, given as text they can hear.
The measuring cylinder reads 25 mL
